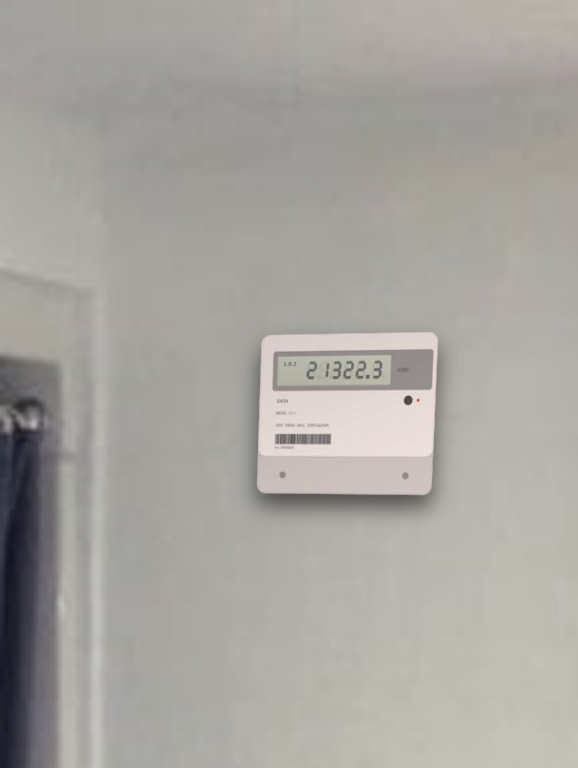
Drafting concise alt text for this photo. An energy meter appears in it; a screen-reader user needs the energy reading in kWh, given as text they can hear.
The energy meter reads 21322.3 kWh
